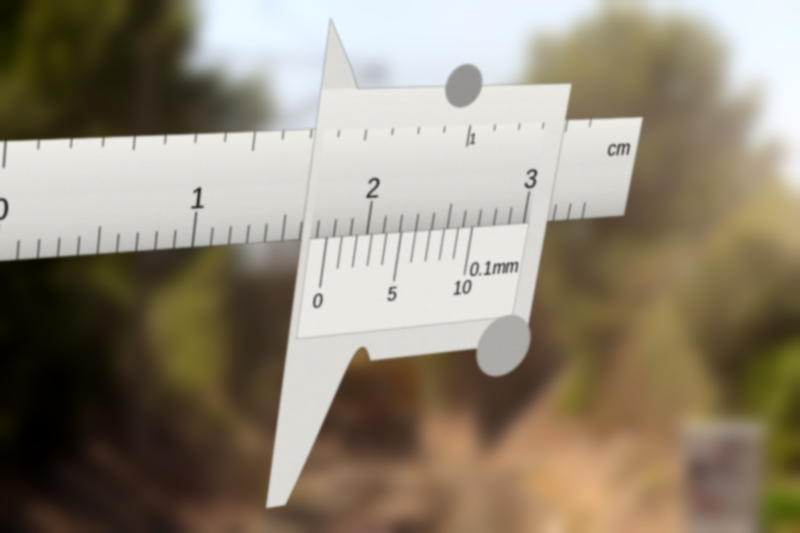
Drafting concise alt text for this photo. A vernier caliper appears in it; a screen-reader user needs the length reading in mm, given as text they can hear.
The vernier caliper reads 17.6 mm
